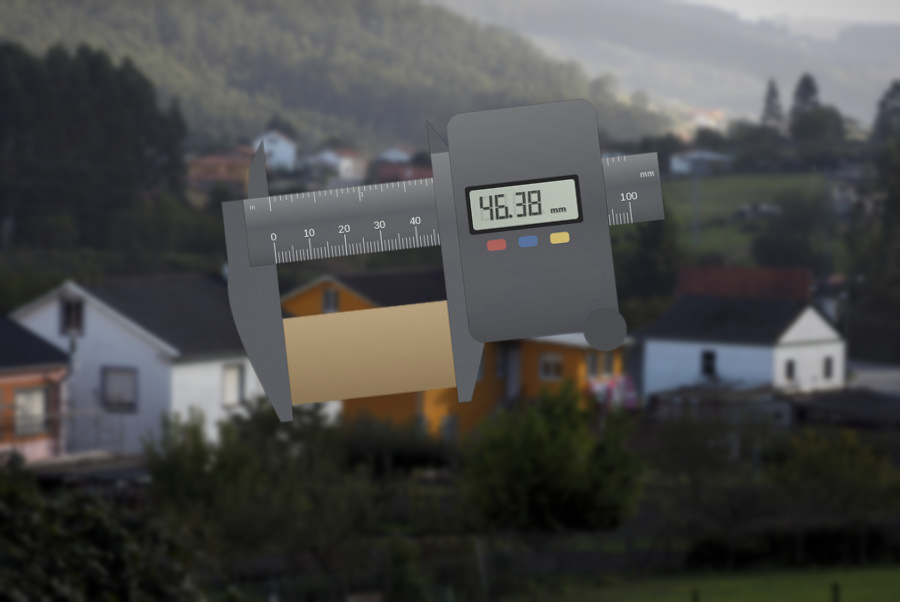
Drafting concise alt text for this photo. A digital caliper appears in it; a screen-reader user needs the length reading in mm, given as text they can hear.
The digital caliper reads 46.38 mm
